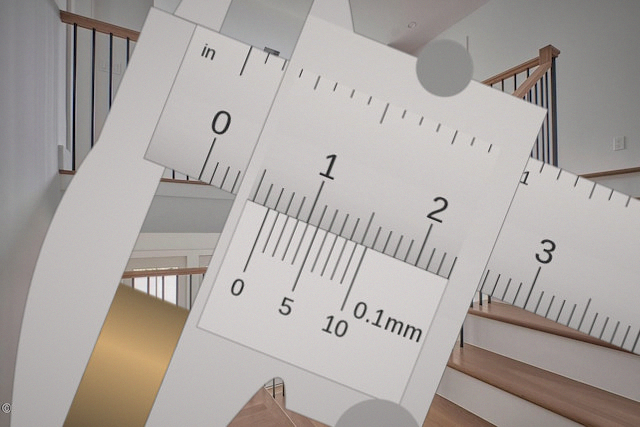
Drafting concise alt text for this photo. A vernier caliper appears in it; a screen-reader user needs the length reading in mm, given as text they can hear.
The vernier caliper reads 6.5 mm
